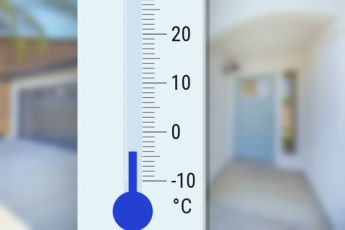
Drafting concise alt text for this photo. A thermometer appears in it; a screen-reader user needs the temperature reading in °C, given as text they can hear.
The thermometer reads -4 °C
